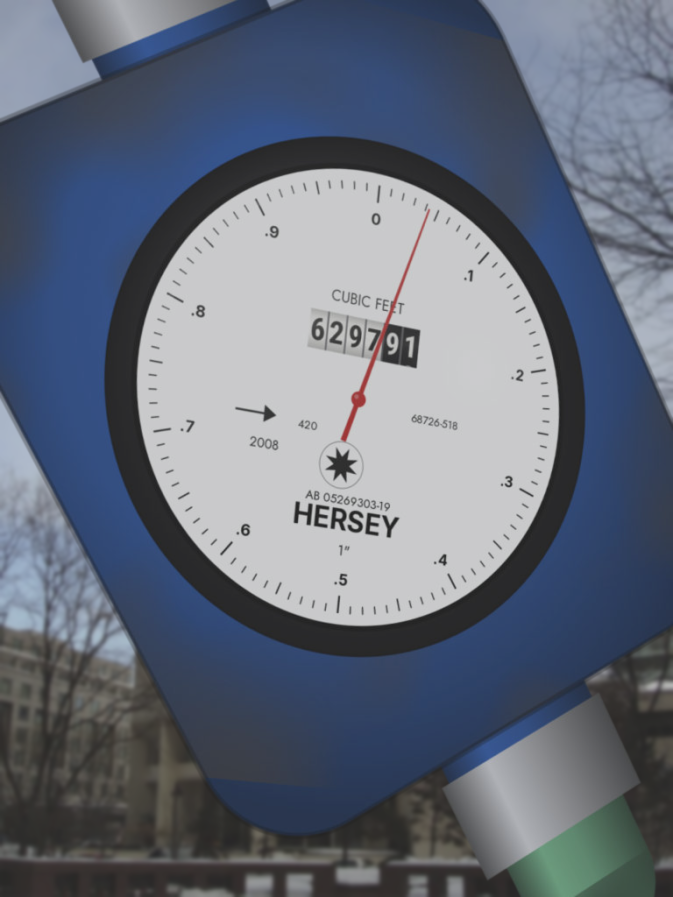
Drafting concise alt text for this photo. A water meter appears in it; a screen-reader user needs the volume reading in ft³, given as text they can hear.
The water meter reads 629791.04 ft³
